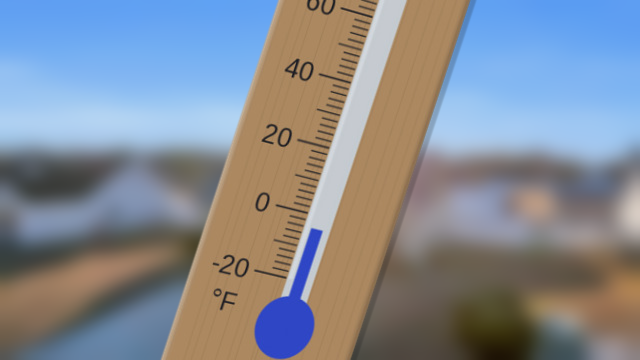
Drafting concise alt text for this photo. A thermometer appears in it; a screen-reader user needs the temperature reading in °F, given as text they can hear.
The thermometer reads -4 °F
